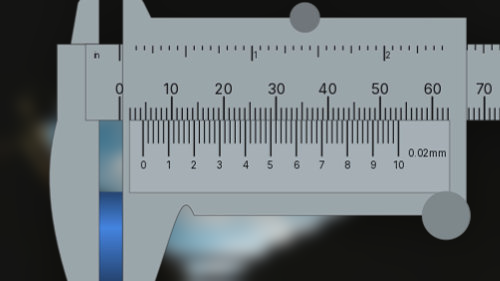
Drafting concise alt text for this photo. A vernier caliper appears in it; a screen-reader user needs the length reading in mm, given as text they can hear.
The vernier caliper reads 4.5 mm
